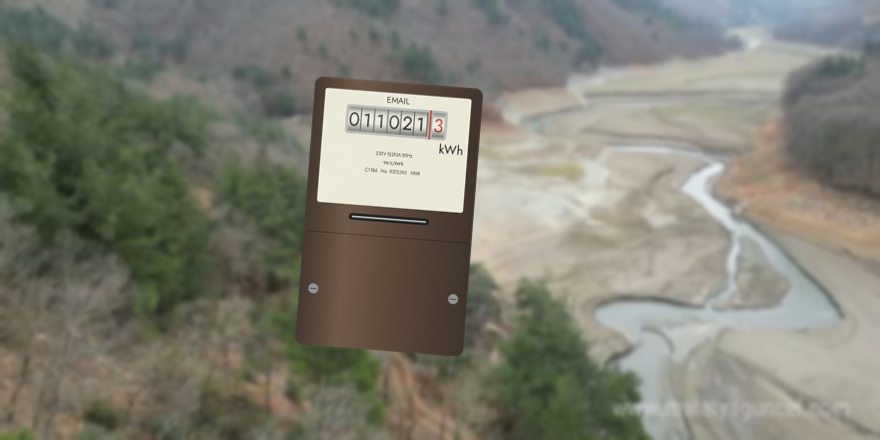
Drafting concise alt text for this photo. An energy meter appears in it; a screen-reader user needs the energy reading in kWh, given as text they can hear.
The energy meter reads 11021.3 kWh
